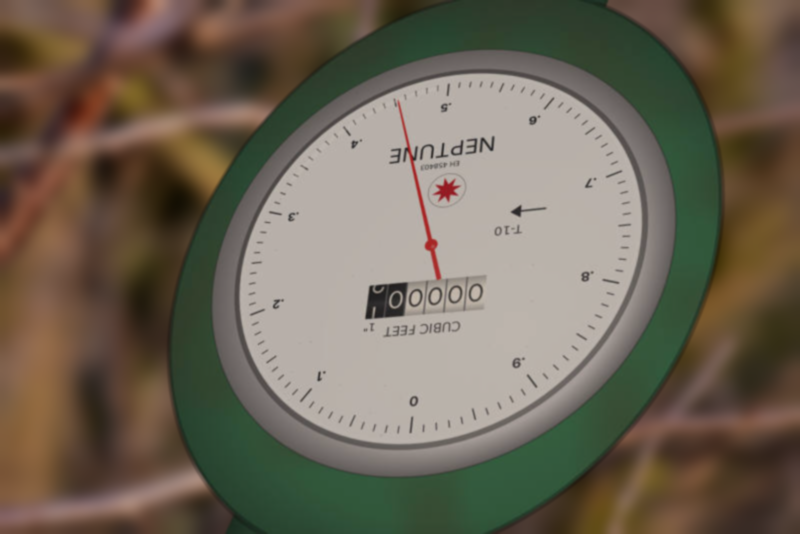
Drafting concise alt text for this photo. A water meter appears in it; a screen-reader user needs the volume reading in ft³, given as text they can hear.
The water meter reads 1.45 ft³
